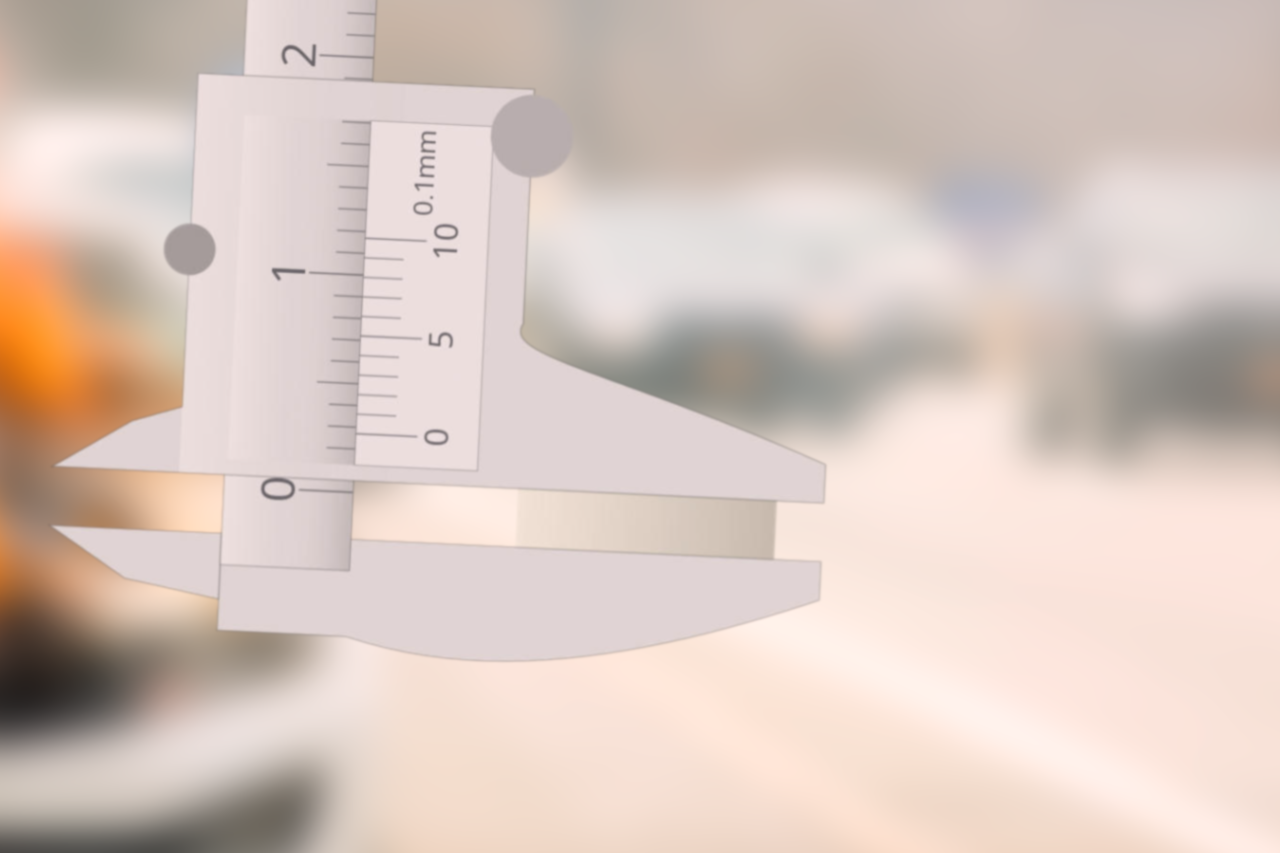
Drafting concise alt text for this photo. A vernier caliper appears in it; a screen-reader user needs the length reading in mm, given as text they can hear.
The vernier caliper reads 2.7 mm
